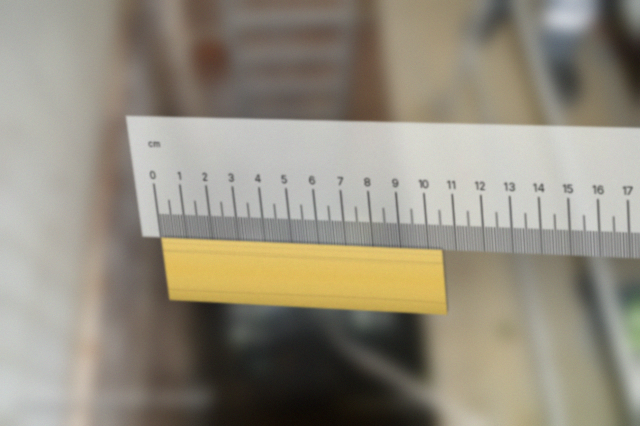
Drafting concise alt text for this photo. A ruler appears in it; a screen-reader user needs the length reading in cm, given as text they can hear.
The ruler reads 10.5 cm
